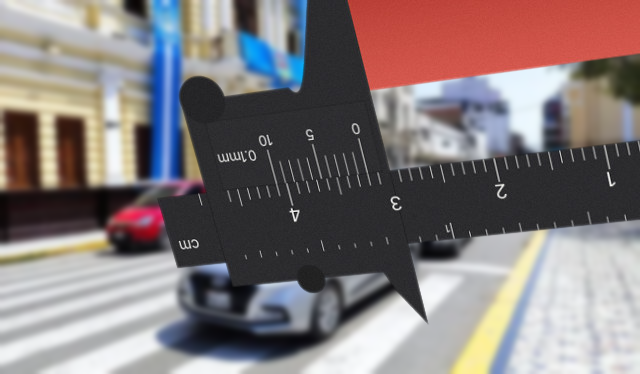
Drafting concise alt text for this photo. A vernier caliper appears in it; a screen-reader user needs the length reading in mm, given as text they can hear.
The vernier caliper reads 32.0 mm
